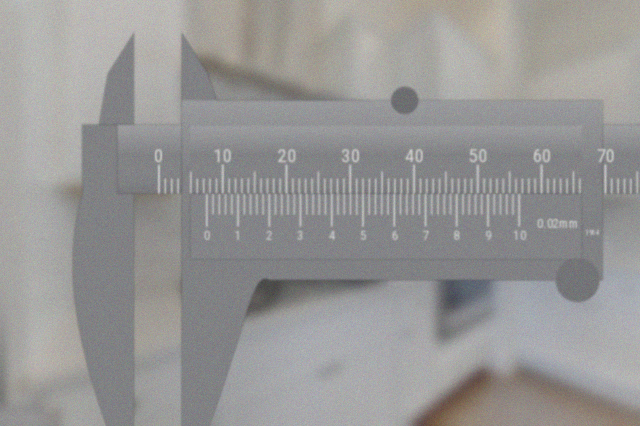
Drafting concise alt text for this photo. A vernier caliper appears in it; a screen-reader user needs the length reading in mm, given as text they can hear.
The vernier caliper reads 7.5 mm
